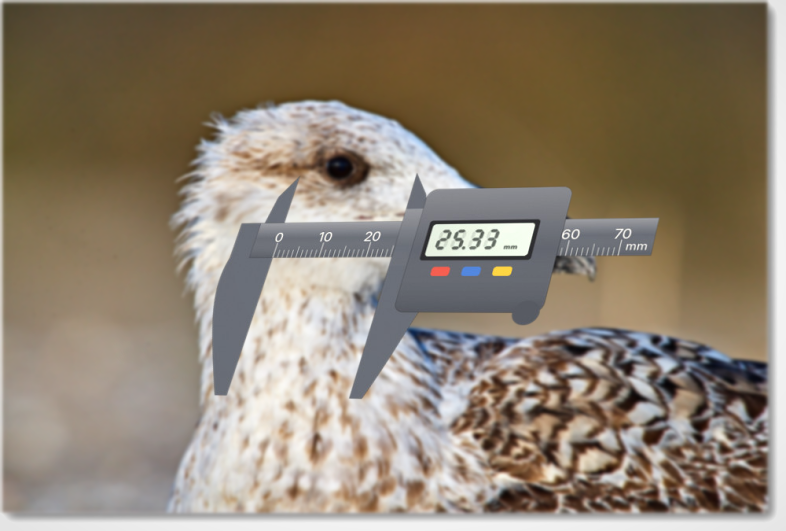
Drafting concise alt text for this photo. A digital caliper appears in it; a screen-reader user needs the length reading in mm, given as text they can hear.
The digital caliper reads 25.33 mm
